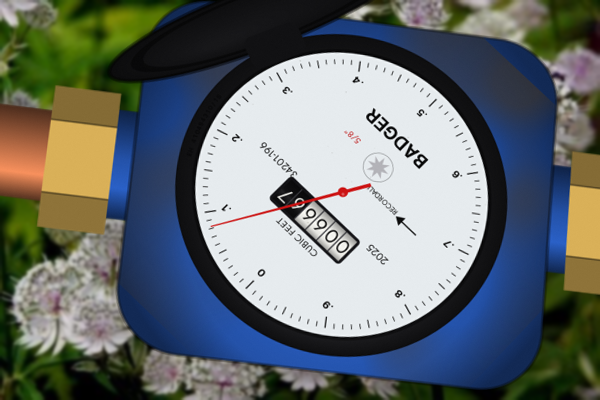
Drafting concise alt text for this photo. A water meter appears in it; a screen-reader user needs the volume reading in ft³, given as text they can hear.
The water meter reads 6667.08 ft³
